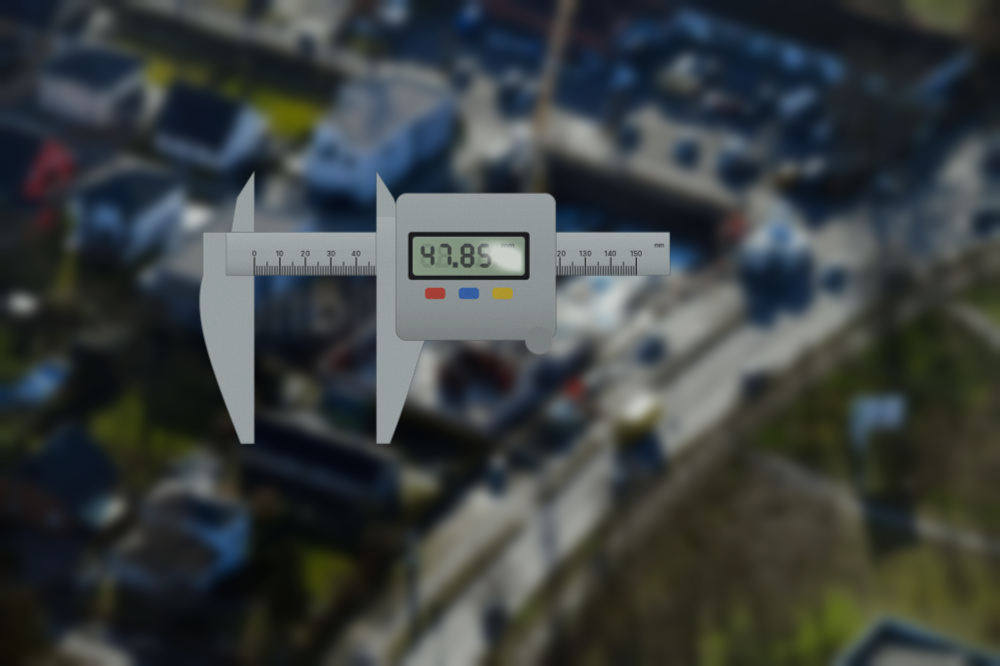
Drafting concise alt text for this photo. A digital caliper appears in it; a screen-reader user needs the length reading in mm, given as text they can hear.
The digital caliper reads 47.85 mm
